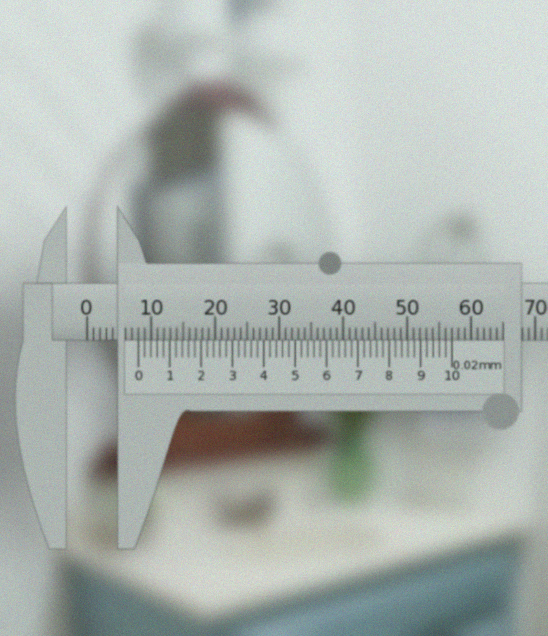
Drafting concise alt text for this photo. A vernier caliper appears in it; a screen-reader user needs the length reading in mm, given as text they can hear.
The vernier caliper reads 8.0 mm
